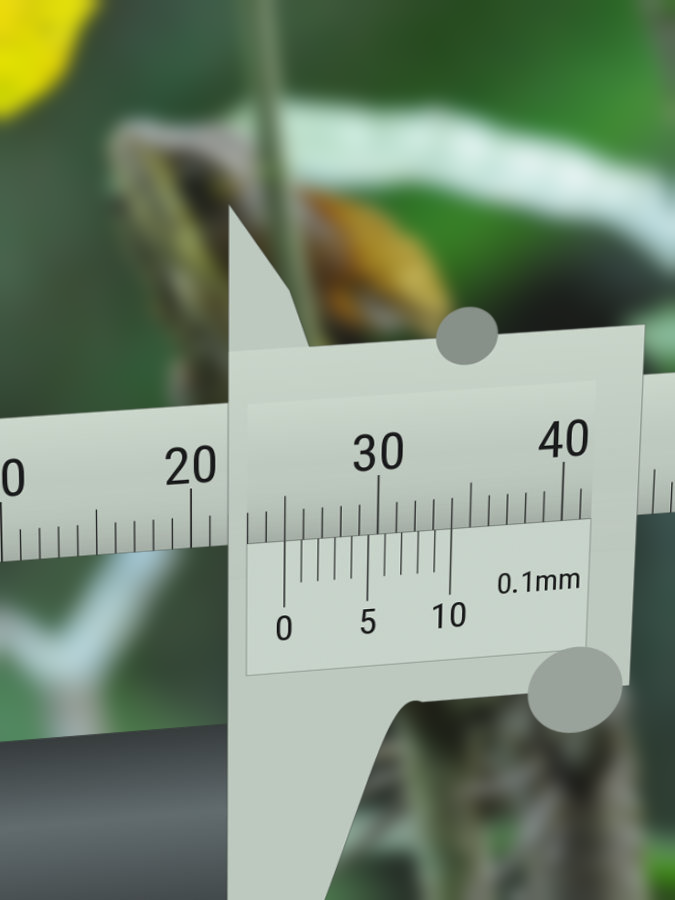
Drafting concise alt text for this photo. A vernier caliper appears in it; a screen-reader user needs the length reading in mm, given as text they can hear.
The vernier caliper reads 25.0 mm
